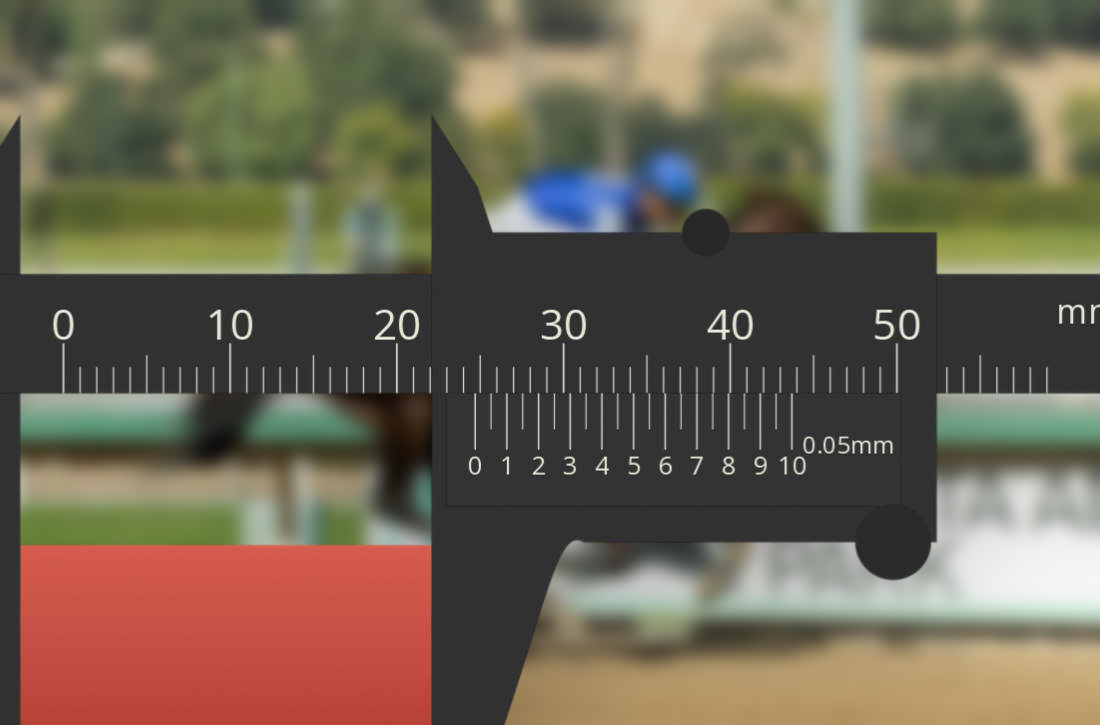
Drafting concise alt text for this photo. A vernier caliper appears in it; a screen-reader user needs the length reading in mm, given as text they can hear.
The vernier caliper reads 24.7 mm
